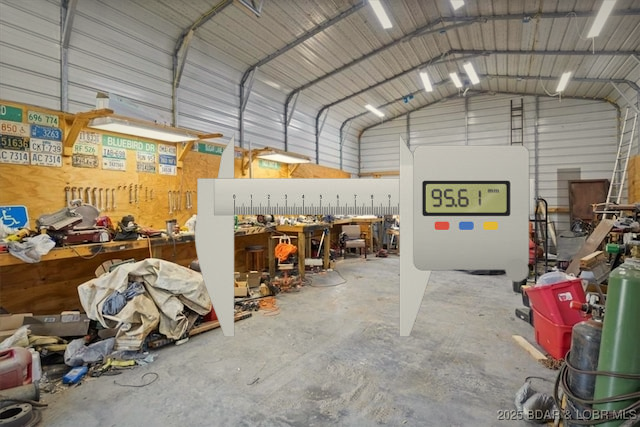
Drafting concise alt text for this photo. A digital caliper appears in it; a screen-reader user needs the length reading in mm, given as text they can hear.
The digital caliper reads 95.61 mm
